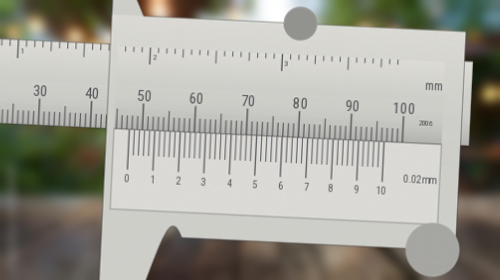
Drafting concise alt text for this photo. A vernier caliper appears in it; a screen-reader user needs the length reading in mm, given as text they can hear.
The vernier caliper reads 47.5 mm
